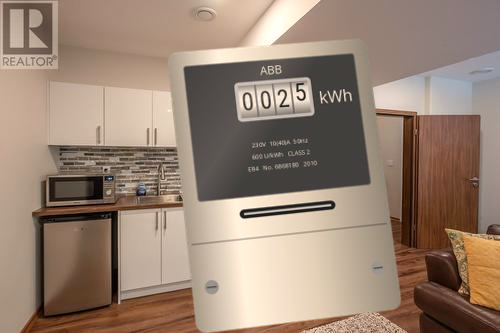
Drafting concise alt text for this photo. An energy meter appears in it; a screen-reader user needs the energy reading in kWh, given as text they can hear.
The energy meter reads 25 kWh
